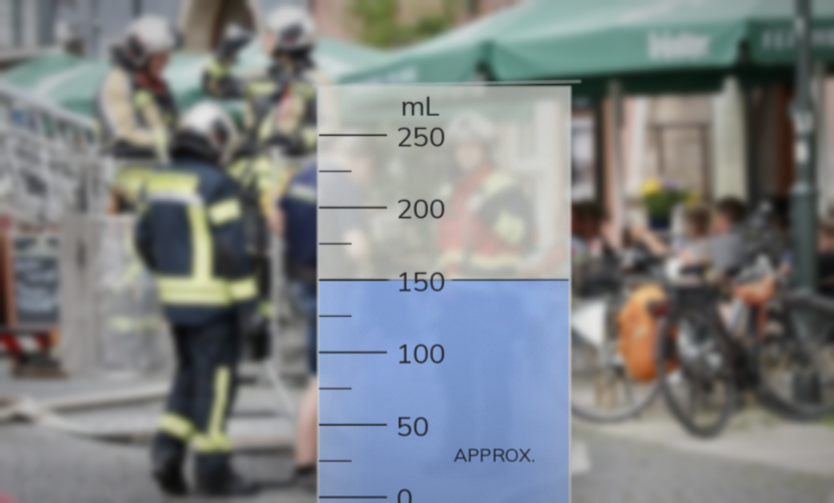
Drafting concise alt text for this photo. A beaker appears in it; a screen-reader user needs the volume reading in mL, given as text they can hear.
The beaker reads 150 mL
